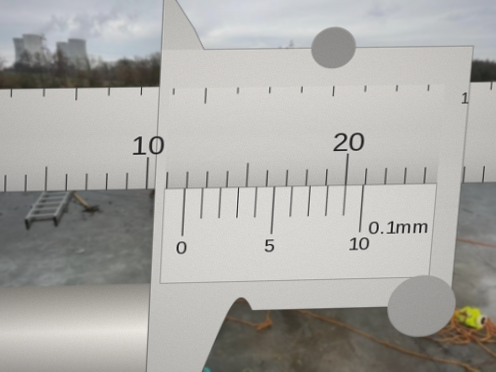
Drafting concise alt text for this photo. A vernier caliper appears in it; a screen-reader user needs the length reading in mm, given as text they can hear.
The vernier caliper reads 11.9 mm
